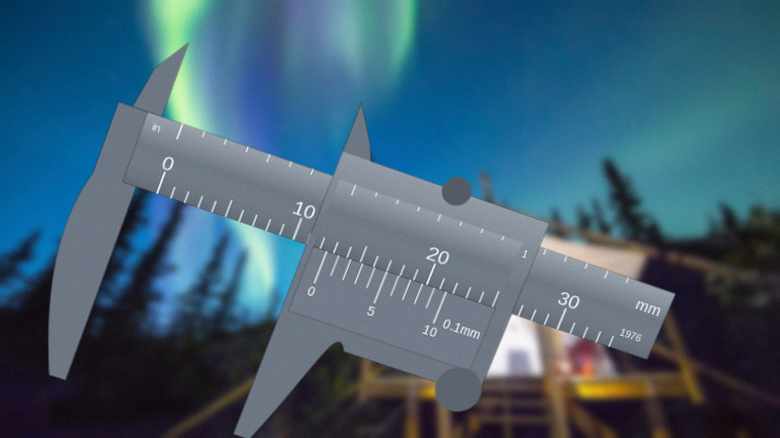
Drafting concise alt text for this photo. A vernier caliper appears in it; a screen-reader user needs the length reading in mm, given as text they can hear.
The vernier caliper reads 12.5 mm
